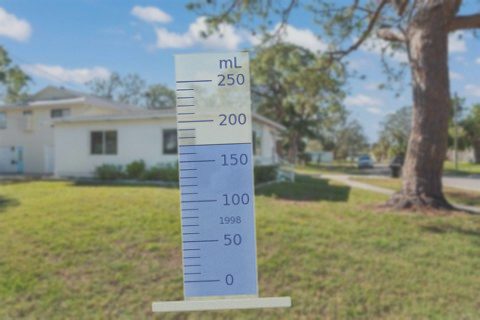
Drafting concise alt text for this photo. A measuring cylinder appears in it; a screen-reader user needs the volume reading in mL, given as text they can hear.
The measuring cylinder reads 170 mL
